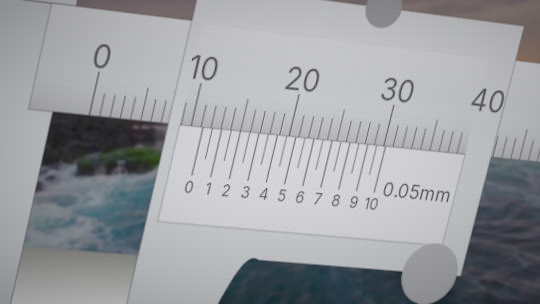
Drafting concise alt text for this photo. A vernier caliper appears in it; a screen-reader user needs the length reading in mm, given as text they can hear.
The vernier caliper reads 11.2 mm
